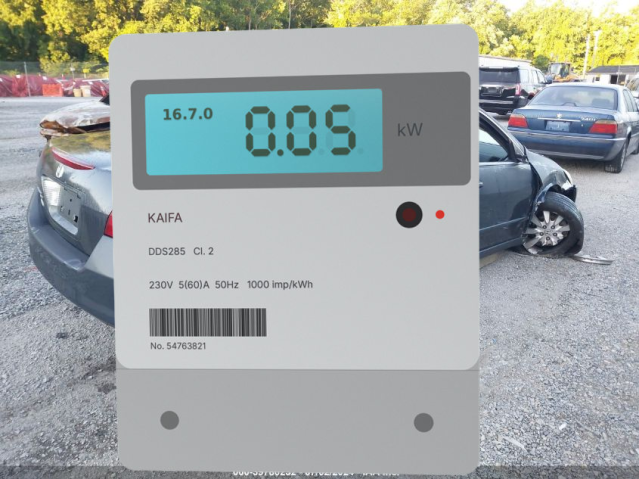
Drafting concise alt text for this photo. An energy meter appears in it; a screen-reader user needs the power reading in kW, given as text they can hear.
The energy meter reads 0.05 kW
